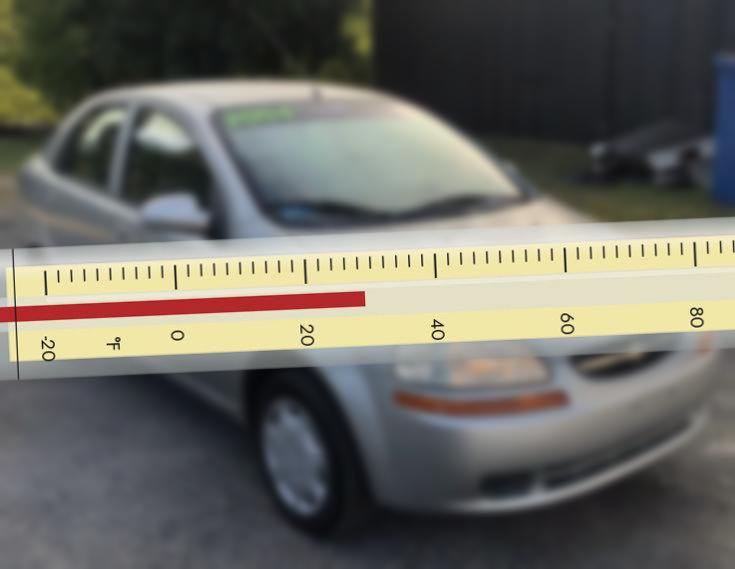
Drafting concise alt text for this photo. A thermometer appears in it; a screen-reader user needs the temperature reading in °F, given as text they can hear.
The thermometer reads 29 °F
